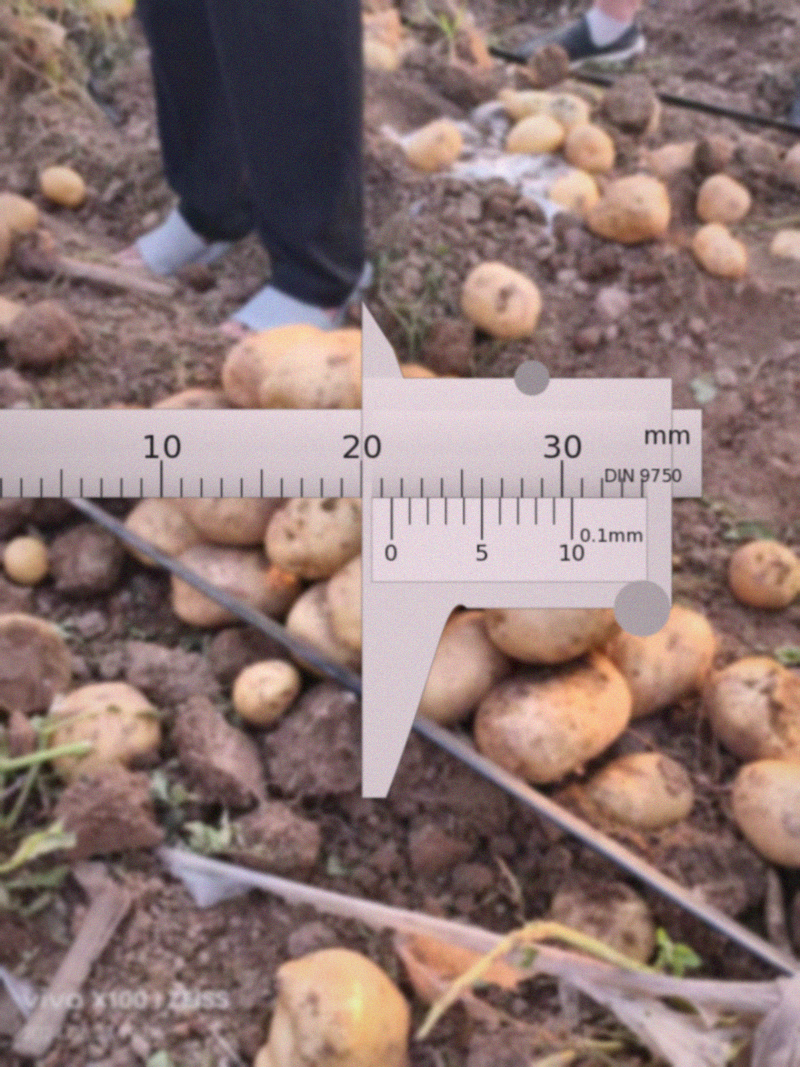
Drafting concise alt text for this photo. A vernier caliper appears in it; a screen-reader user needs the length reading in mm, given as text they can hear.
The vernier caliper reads 21.5 mm
